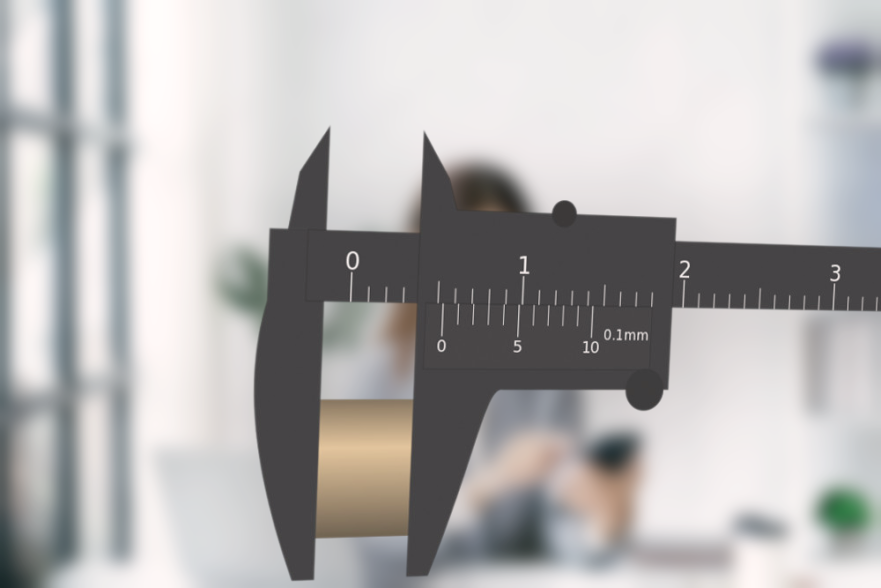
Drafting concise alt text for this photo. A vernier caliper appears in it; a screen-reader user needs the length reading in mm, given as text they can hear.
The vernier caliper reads 5.3 mm
